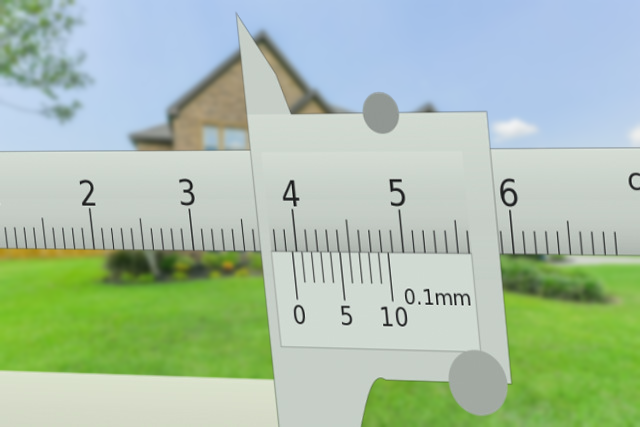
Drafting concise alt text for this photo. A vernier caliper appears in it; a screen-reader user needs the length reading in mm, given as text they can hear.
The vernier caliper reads 39.6 mm
